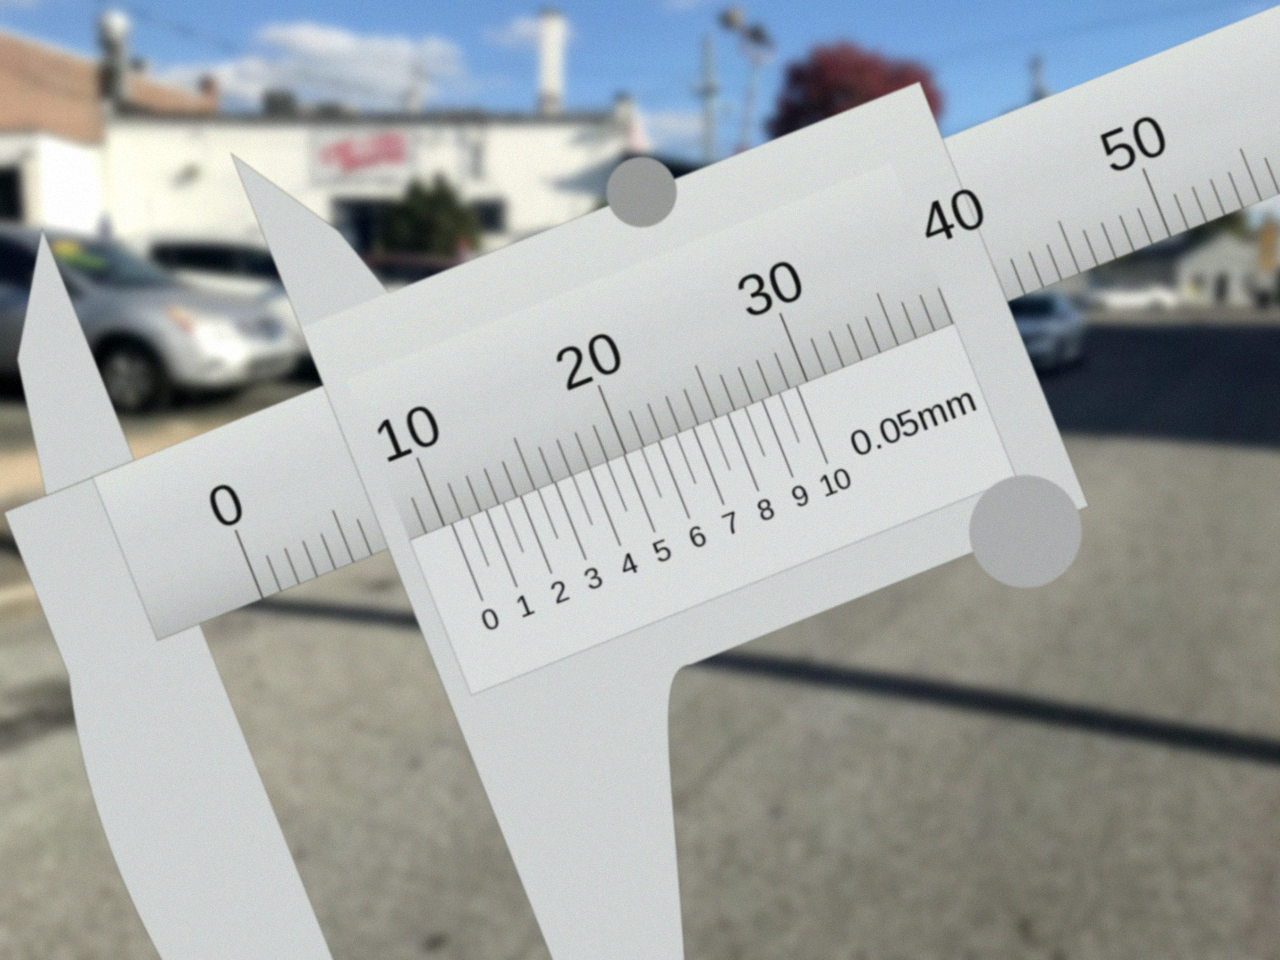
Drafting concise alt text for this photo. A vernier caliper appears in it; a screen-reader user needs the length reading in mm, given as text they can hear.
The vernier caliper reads 10.4 mm
